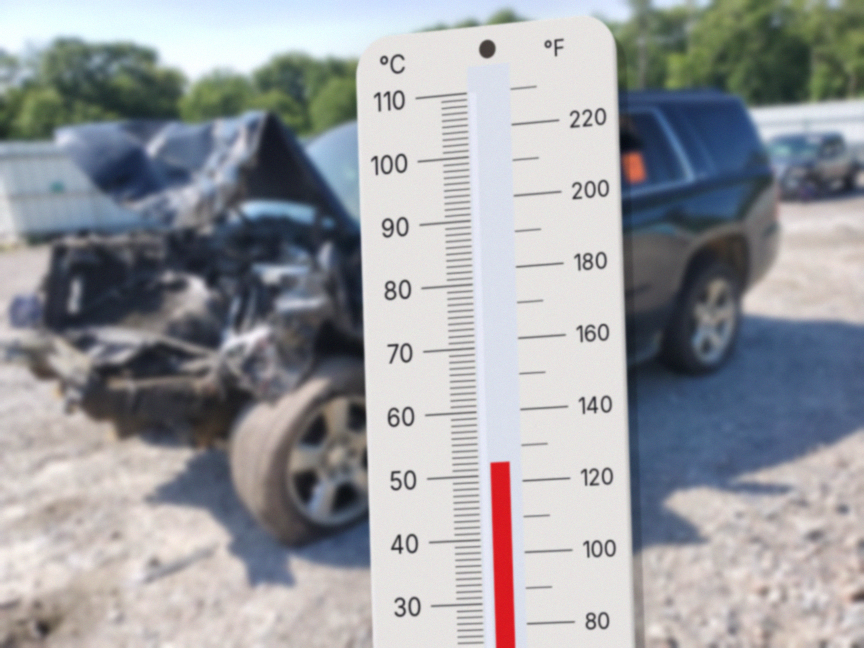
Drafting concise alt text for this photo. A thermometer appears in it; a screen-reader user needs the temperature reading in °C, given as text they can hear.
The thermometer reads 52 °C
